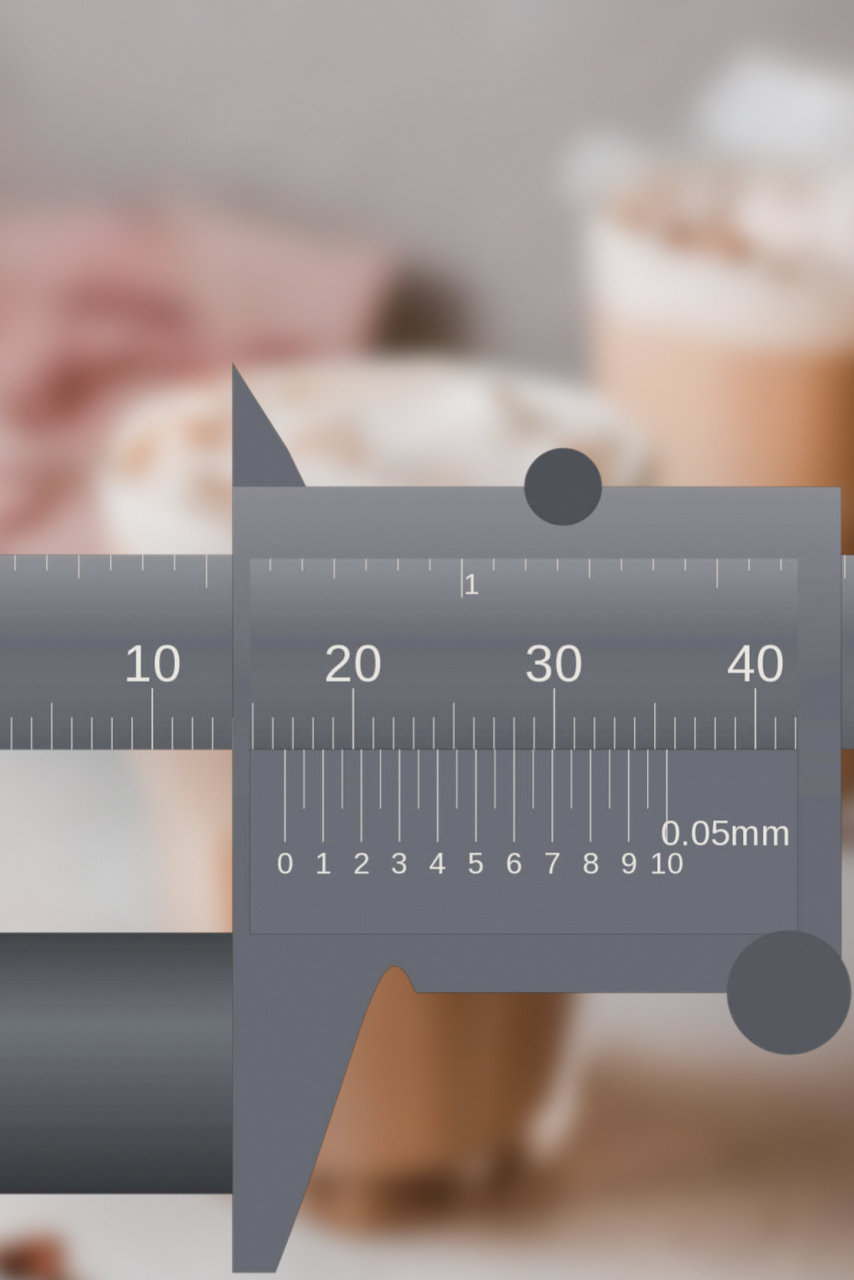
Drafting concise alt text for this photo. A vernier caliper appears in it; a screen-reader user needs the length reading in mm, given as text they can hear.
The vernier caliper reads 16.6 mm
